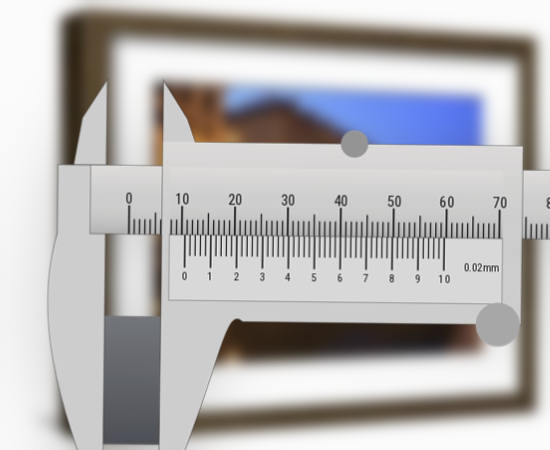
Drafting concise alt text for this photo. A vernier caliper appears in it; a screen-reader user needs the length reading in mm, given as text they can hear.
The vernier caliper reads 10.6 mm
